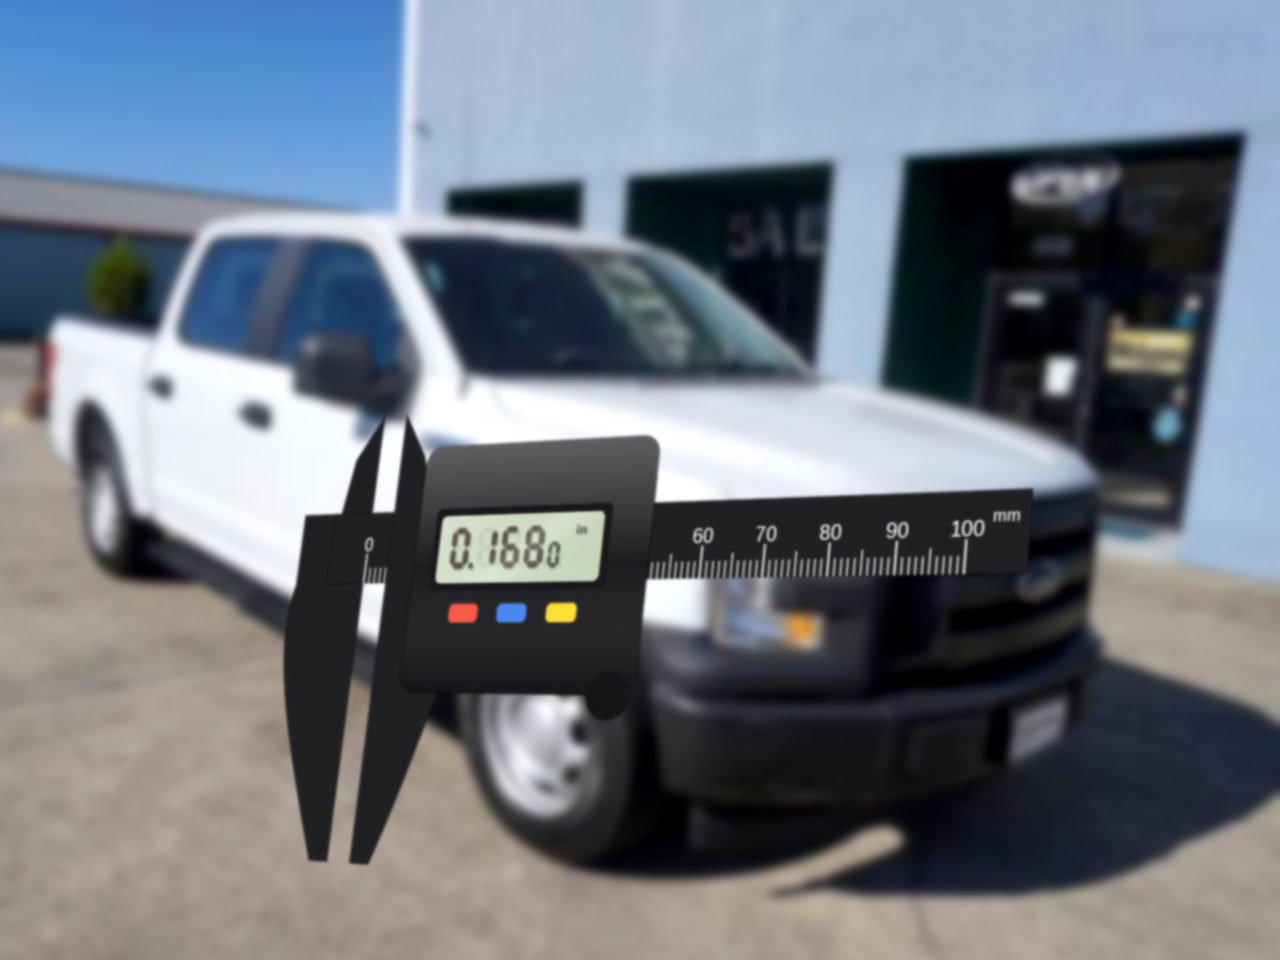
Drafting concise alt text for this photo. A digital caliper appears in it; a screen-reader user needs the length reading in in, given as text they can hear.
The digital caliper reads 0.1680 in
